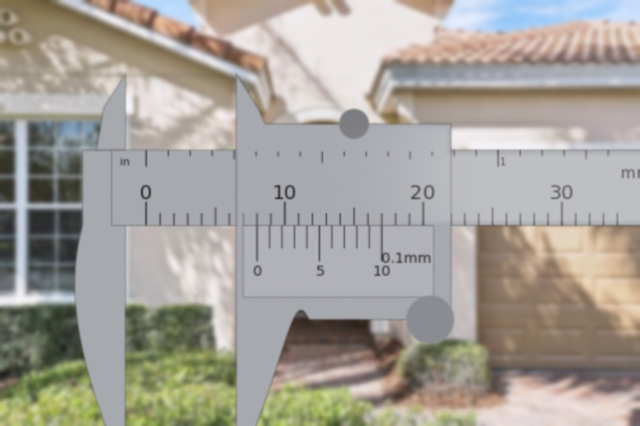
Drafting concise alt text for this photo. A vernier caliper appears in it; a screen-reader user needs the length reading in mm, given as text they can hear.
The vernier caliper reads 8.0 mm
